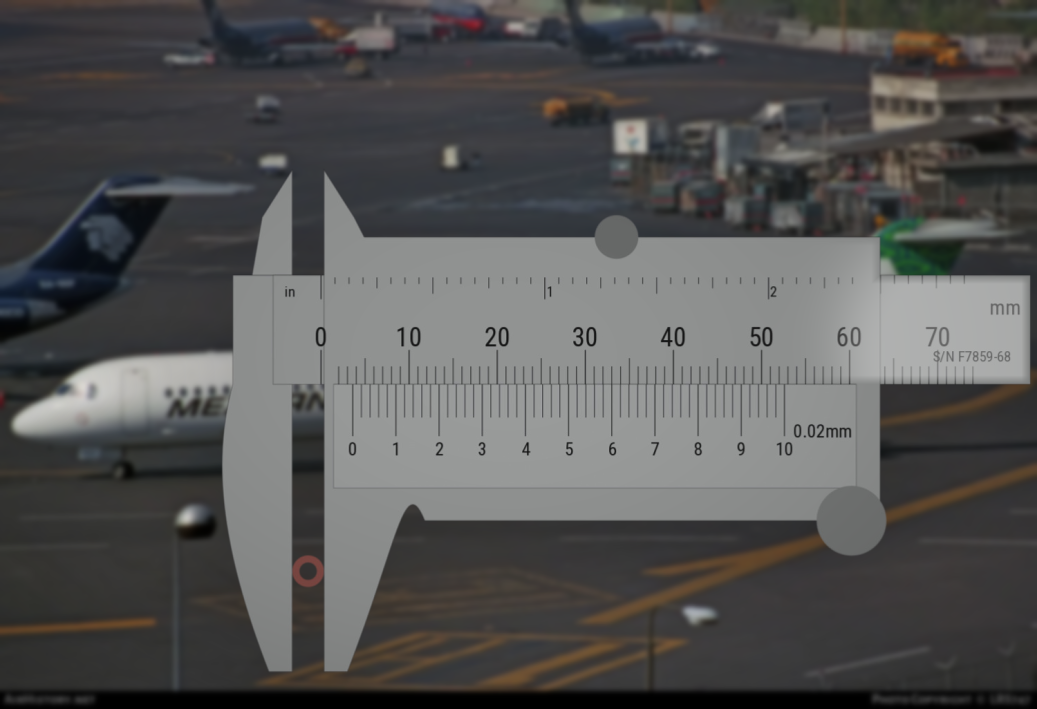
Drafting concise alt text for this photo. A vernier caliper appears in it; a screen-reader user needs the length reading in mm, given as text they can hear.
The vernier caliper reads 3.6 mm
